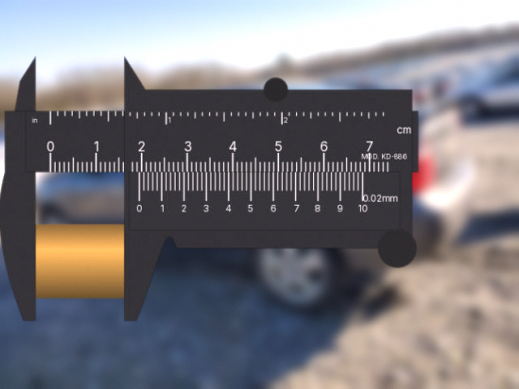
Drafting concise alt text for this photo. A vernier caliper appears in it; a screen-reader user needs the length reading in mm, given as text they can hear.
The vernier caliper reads 19.5 mm
